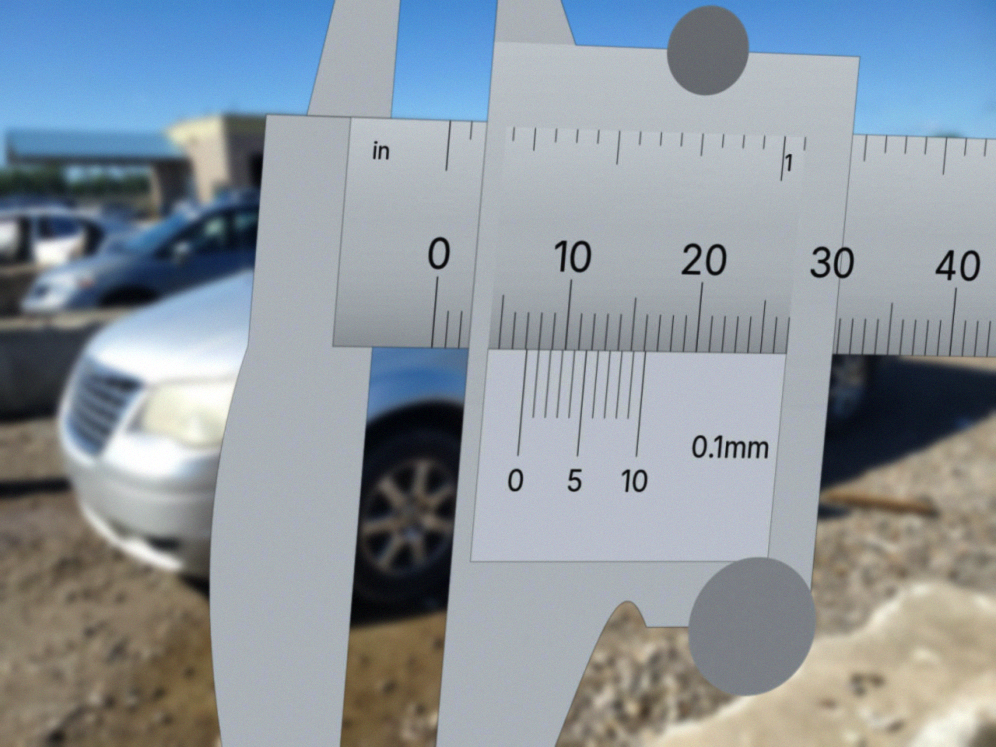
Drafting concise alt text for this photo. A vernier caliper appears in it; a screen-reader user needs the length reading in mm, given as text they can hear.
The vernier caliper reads 7.1 mm
